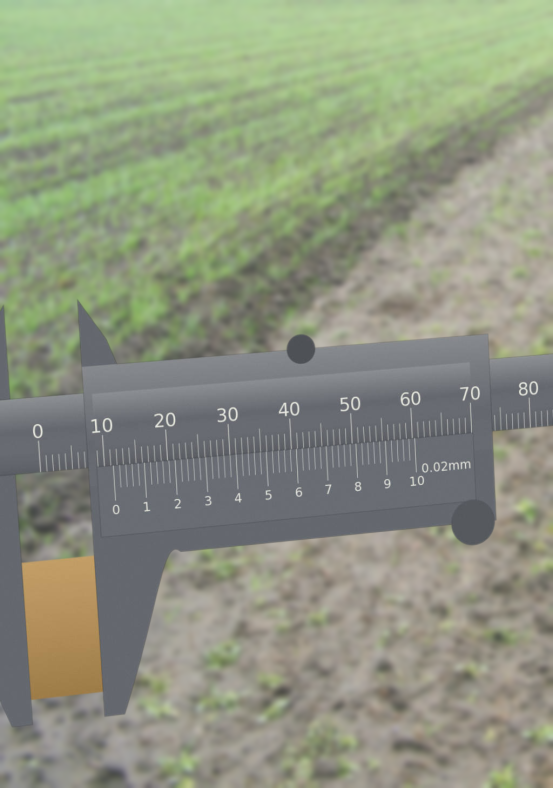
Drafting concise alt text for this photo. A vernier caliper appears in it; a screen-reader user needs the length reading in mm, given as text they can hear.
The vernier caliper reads 11.4 mm
